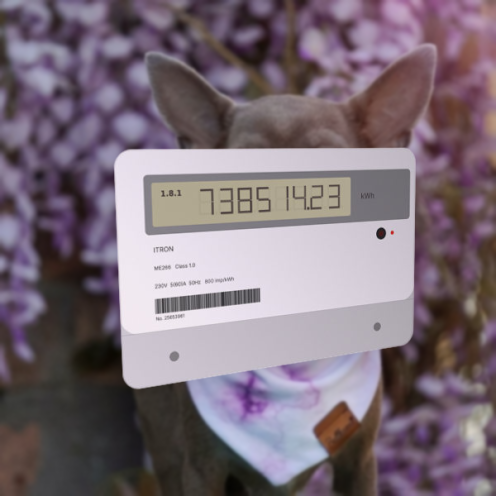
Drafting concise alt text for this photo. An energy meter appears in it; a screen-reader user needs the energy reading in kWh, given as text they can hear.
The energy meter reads 738514.23 kWh
